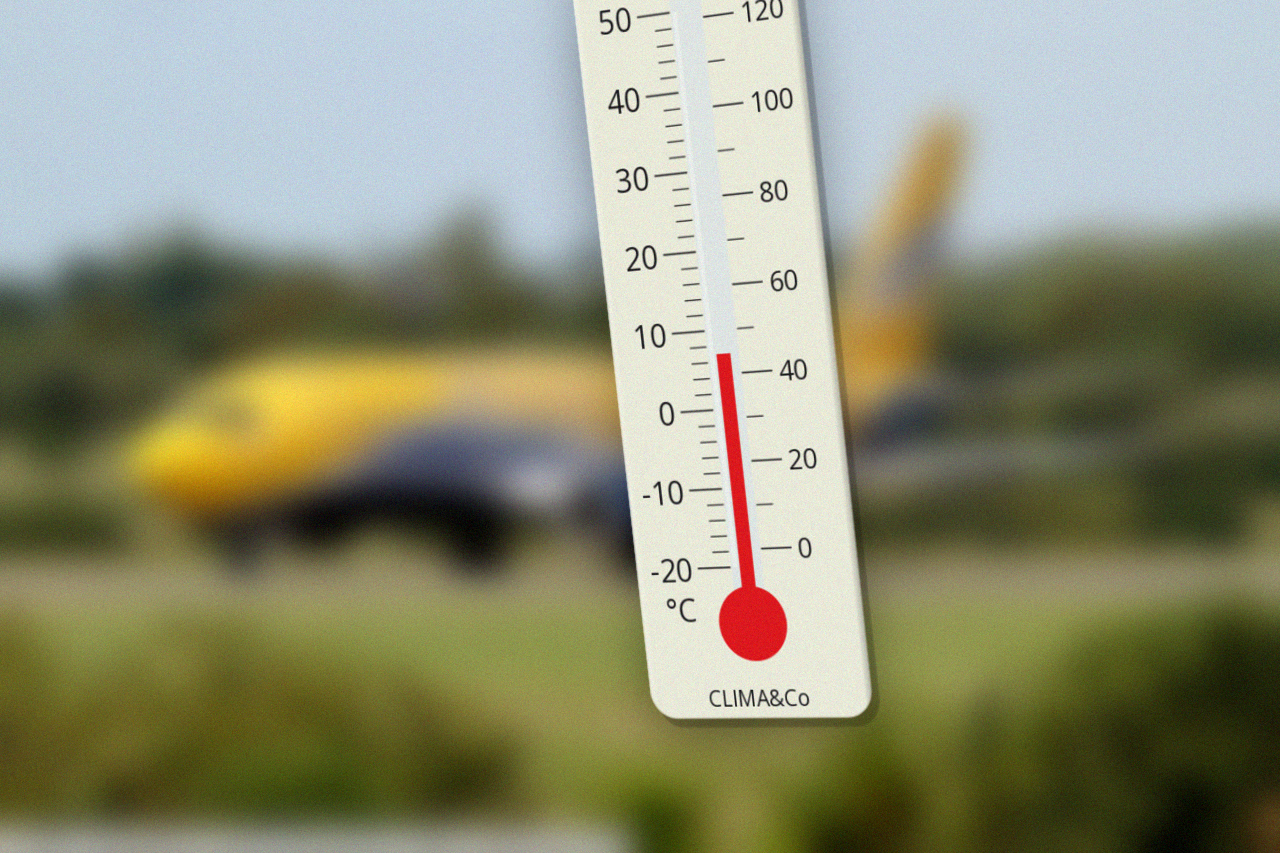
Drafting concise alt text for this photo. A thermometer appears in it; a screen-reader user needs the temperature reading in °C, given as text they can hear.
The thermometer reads 7 °C
